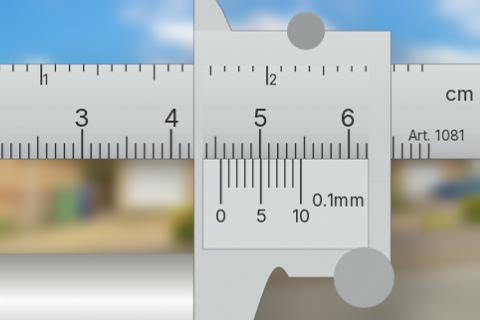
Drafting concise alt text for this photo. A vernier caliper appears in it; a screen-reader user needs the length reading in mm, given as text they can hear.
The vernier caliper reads 45.6 mm
